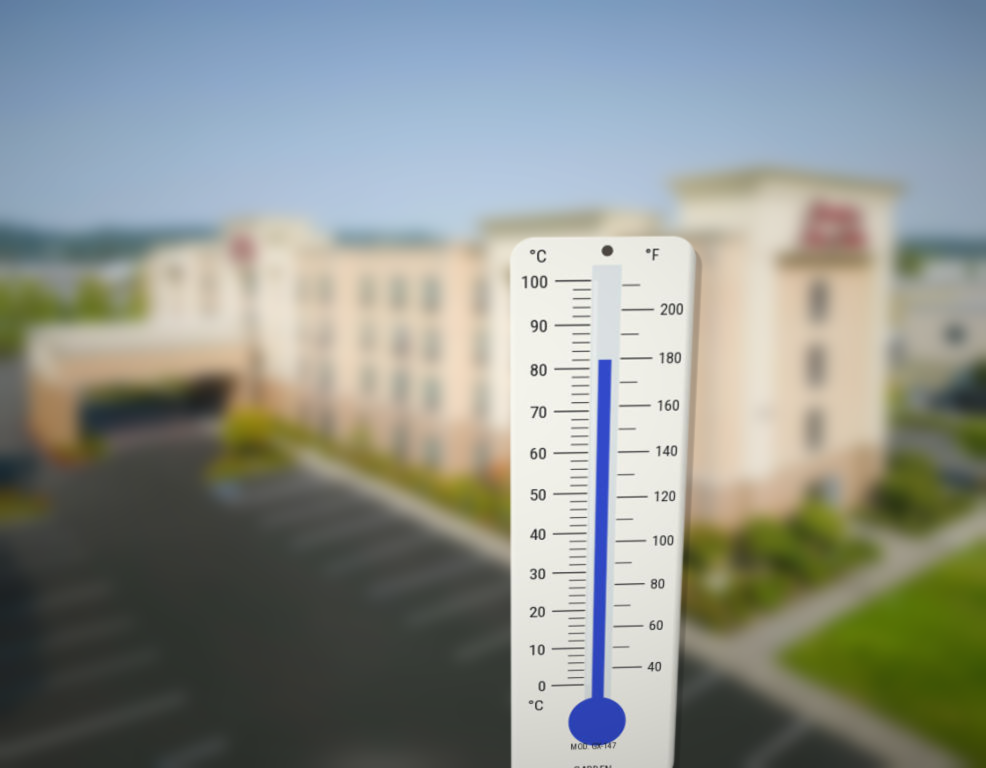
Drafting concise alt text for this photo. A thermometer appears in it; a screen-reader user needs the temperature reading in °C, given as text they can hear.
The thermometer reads 82 °C
